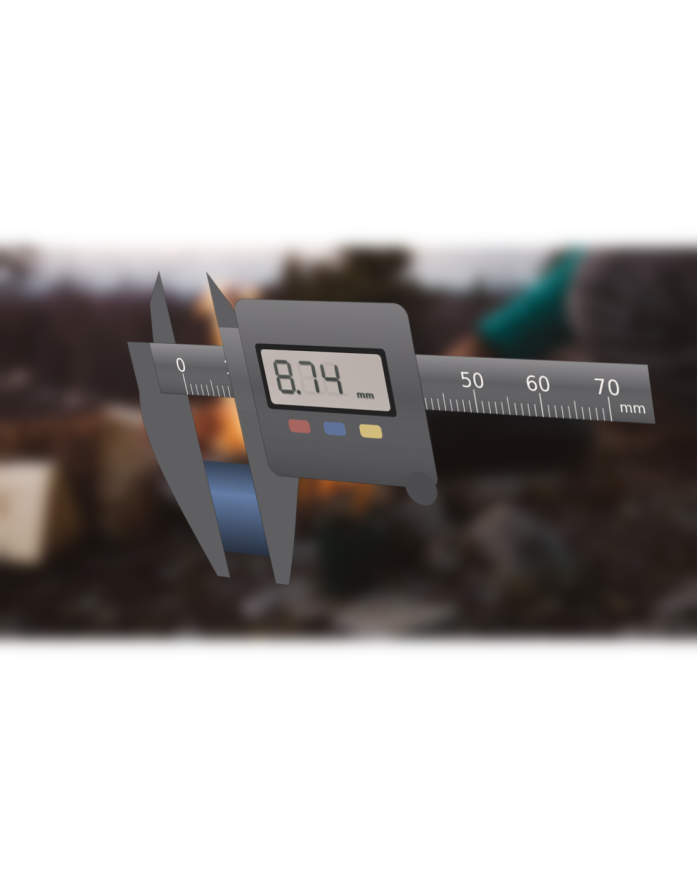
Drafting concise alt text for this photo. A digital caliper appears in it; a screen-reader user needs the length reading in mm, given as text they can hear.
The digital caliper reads 8.74 mm
